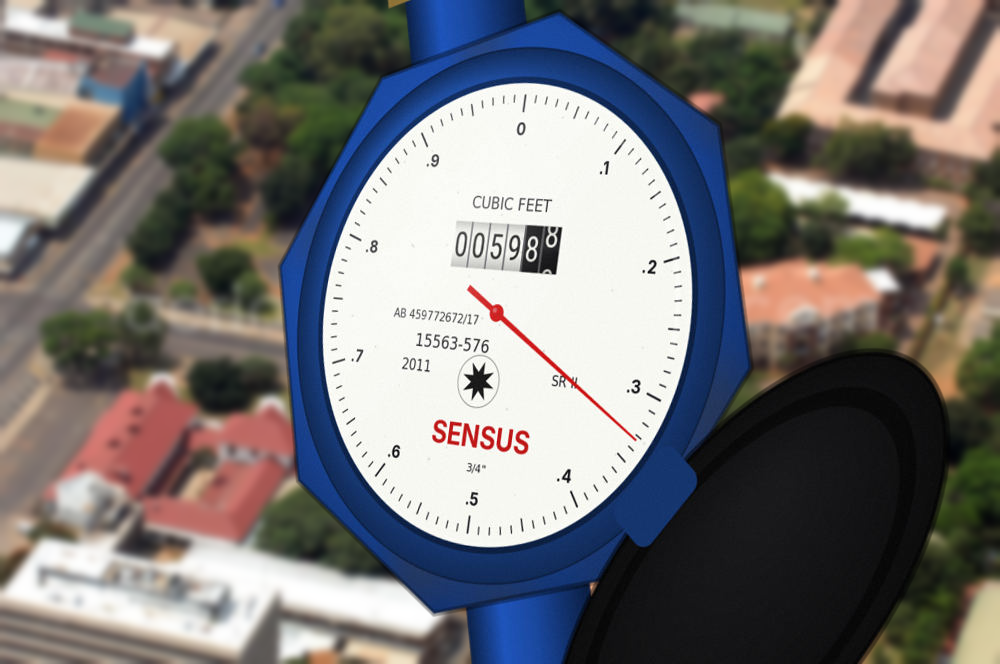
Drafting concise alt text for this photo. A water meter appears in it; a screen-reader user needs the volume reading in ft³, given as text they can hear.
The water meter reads 5988.33 ft³
